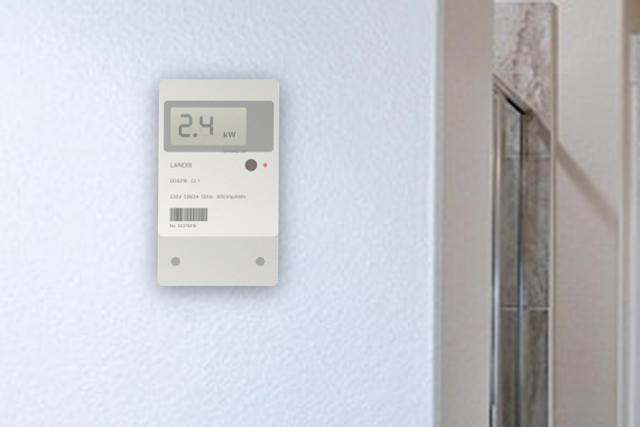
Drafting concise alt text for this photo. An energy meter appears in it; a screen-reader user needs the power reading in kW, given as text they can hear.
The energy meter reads 2.4 kW
